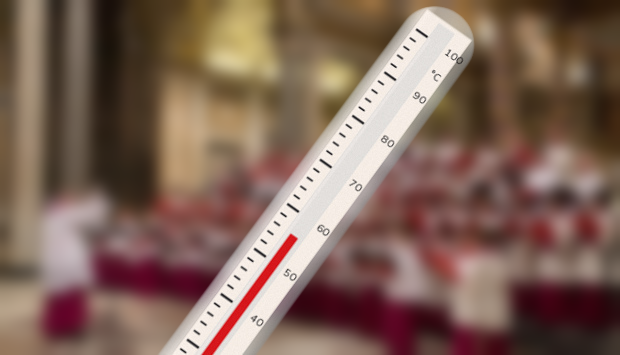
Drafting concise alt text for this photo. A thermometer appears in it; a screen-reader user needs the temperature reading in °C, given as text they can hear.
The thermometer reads 56 °C
